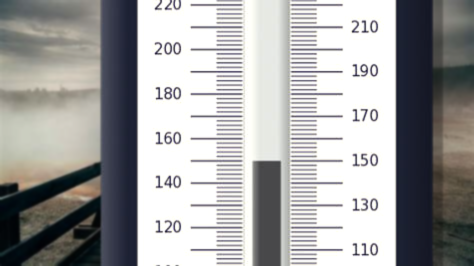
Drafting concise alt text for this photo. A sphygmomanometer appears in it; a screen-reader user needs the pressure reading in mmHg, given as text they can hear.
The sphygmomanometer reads 150 mmHg
